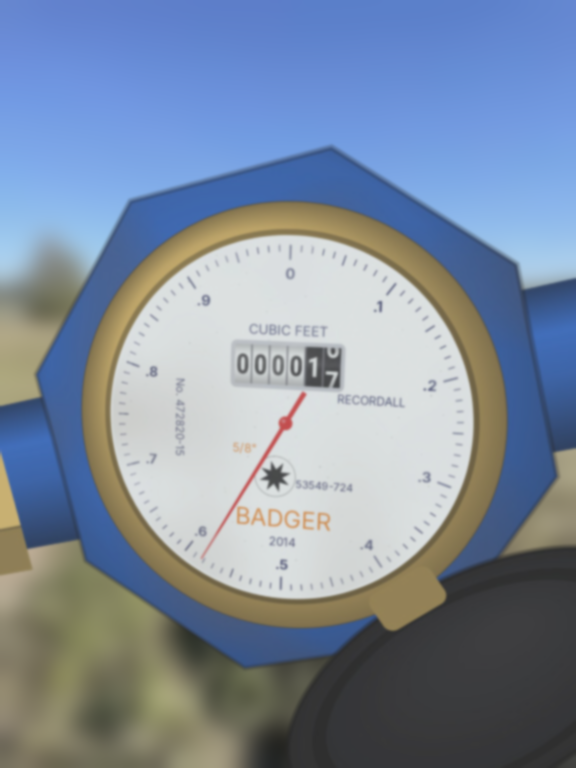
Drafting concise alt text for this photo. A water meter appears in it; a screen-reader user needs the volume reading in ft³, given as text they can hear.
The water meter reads 16.58 ft³
